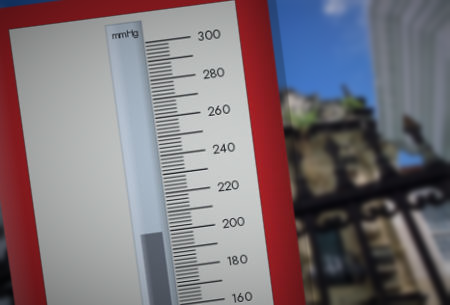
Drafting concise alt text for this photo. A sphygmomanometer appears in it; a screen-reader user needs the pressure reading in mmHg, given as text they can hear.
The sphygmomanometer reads 200 mmHg
